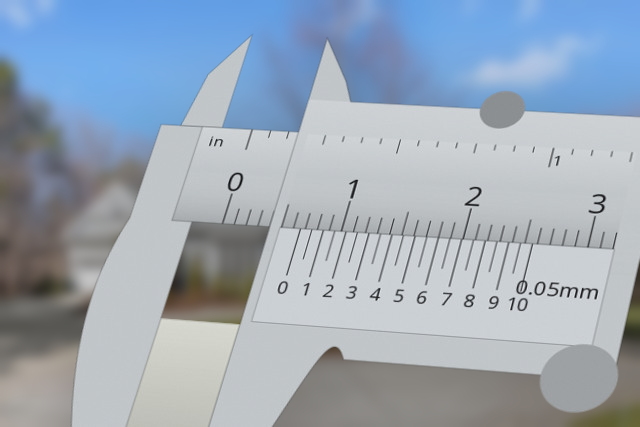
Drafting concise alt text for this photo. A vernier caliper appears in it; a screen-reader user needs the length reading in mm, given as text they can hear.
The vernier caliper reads 6.6 mm
